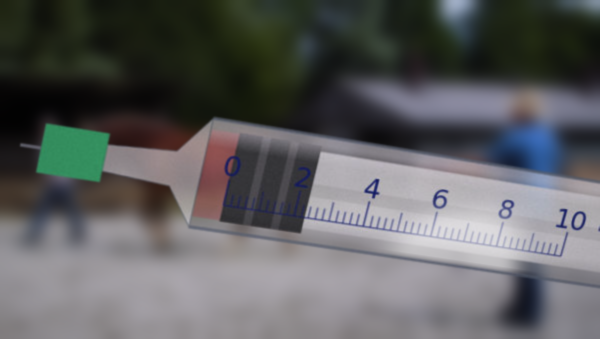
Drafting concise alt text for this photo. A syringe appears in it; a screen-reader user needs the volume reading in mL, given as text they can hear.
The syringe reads 0 mL
